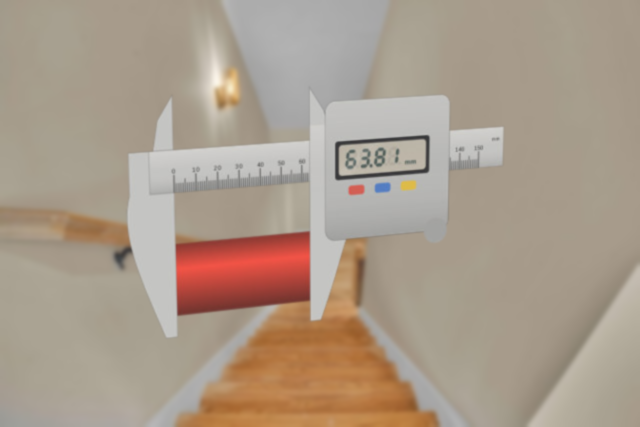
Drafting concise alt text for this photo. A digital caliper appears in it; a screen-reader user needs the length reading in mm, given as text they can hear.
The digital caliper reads 63.81 mm
